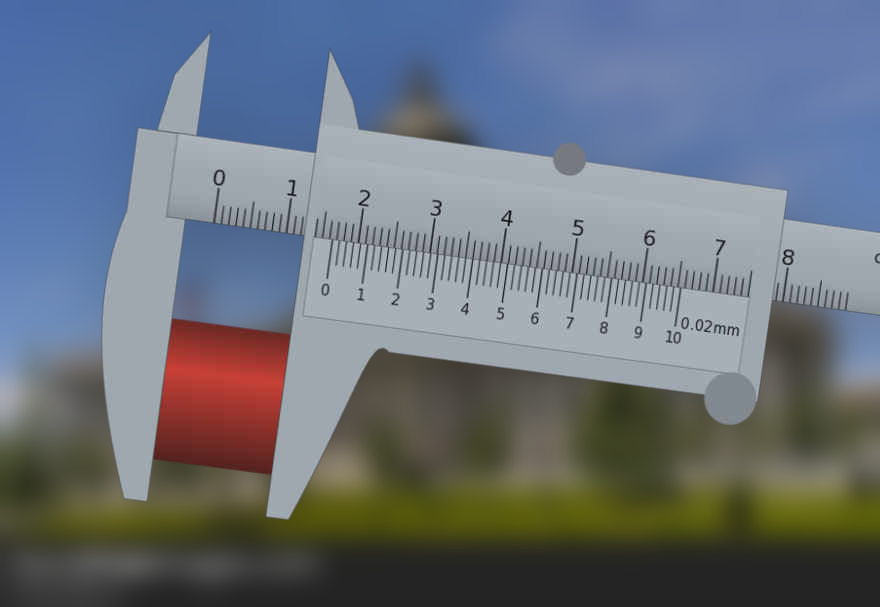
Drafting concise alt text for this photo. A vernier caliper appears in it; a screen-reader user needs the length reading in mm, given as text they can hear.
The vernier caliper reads 16.4 mm
